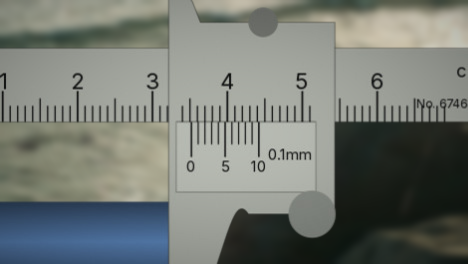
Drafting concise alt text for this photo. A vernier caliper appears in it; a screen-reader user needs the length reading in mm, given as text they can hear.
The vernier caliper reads 35.2 mm
